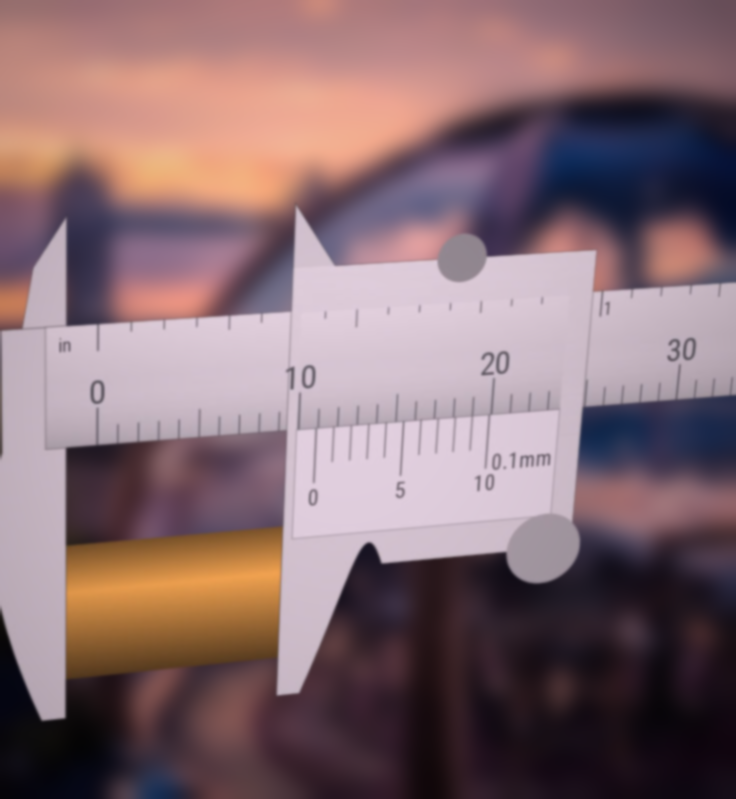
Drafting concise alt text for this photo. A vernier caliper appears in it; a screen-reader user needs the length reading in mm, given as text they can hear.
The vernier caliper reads 10.9 mm
